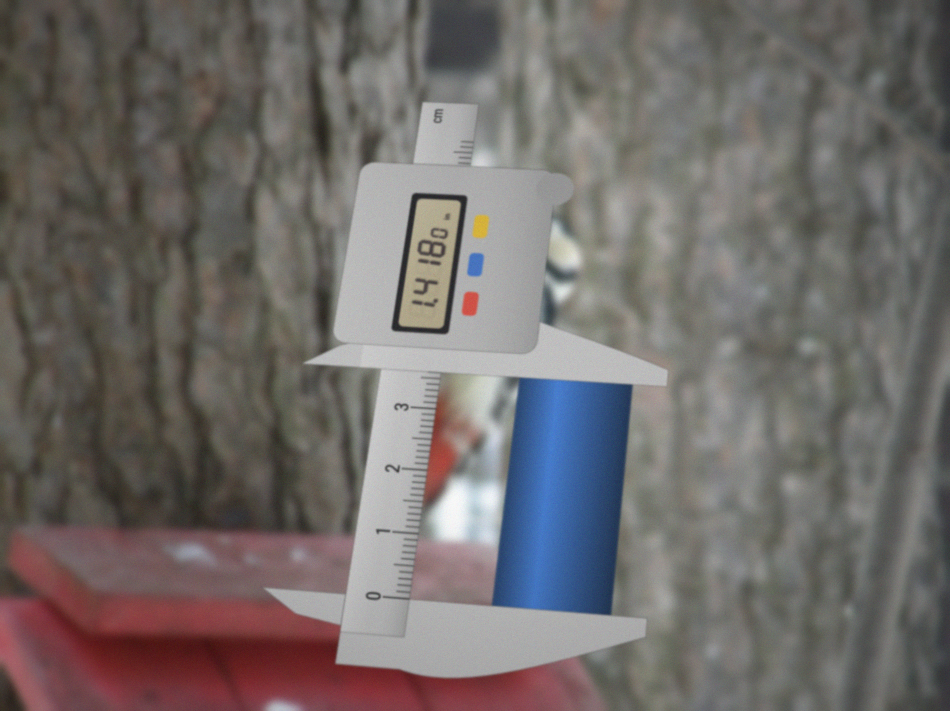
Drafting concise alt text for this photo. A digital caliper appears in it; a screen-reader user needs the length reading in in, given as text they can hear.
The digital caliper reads 1.4180 in
